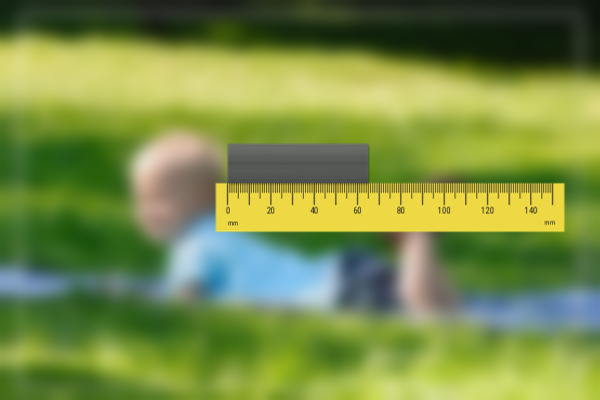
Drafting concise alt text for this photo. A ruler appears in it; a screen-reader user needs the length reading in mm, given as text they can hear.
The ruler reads 65 mm
